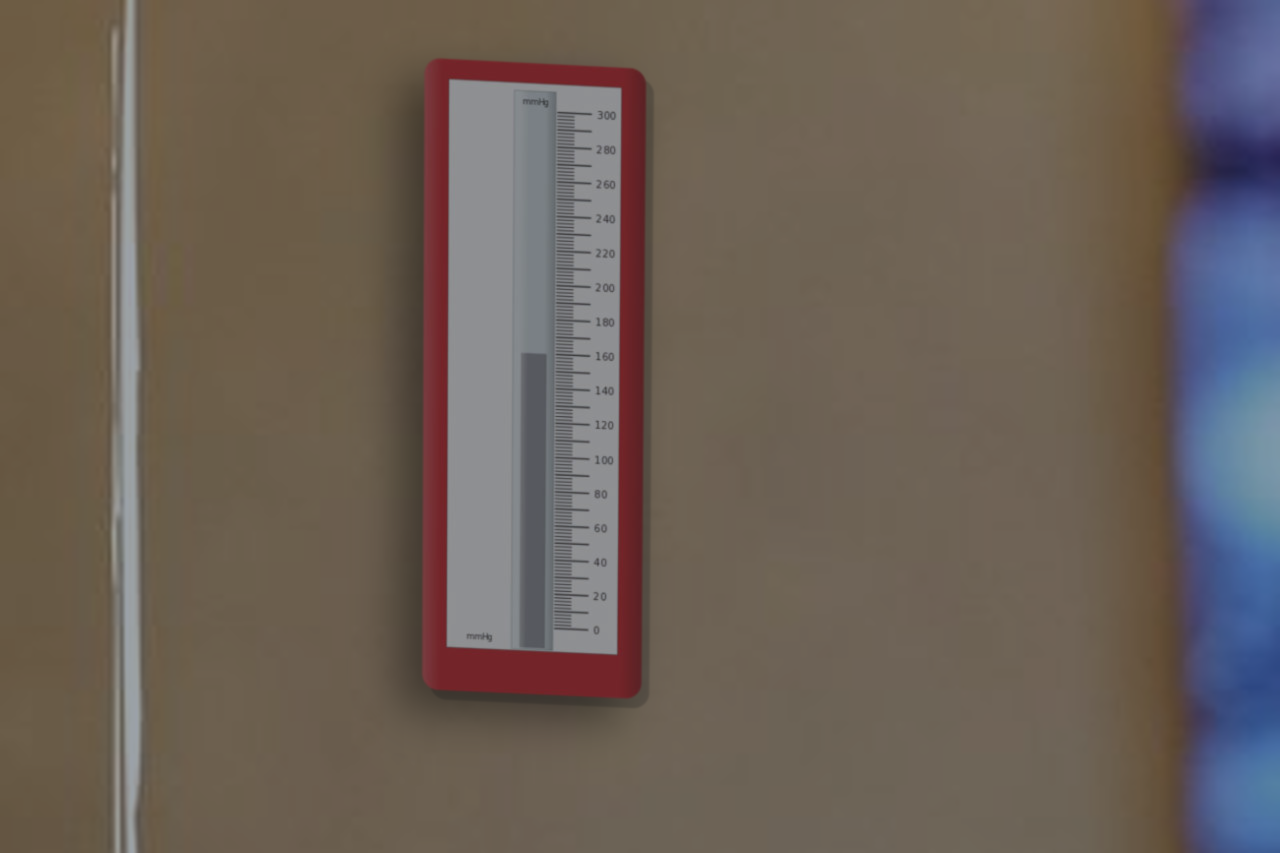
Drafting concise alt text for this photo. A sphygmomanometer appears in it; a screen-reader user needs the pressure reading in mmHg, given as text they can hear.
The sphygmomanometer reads 160 mmHg
